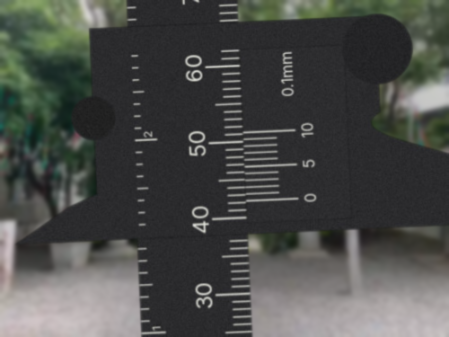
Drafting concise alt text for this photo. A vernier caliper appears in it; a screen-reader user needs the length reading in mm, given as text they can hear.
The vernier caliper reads 42.2 mm
